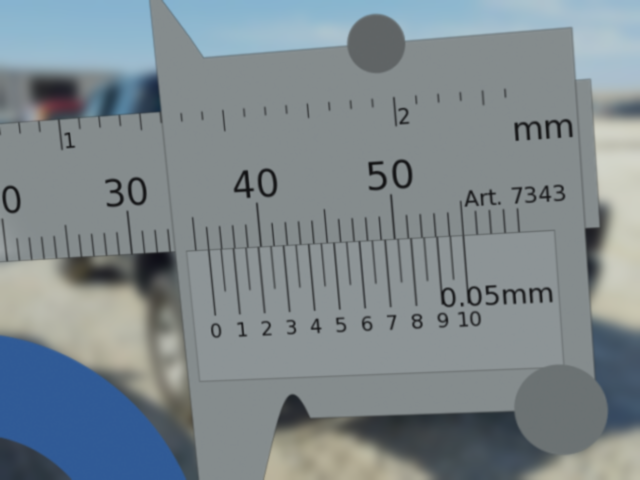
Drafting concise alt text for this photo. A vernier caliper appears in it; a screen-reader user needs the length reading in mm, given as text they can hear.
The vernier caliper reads 36.0 mm
